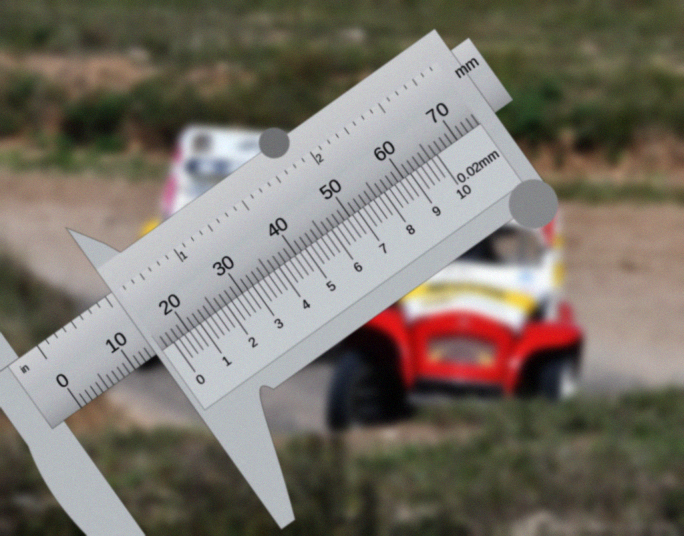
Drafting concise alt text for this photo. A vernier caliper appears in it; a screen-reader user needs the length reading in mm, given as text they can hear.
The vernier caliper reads 17.2 mm
